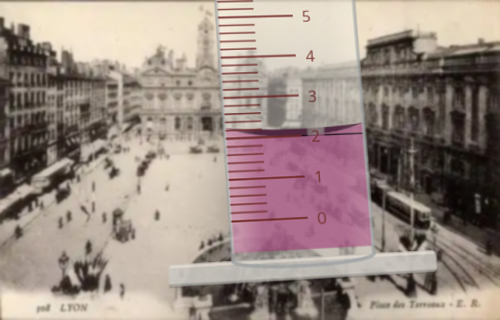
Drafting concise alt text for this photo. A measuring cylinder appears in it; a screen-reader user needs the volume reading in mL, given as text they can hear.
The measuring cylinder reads 2 mL
